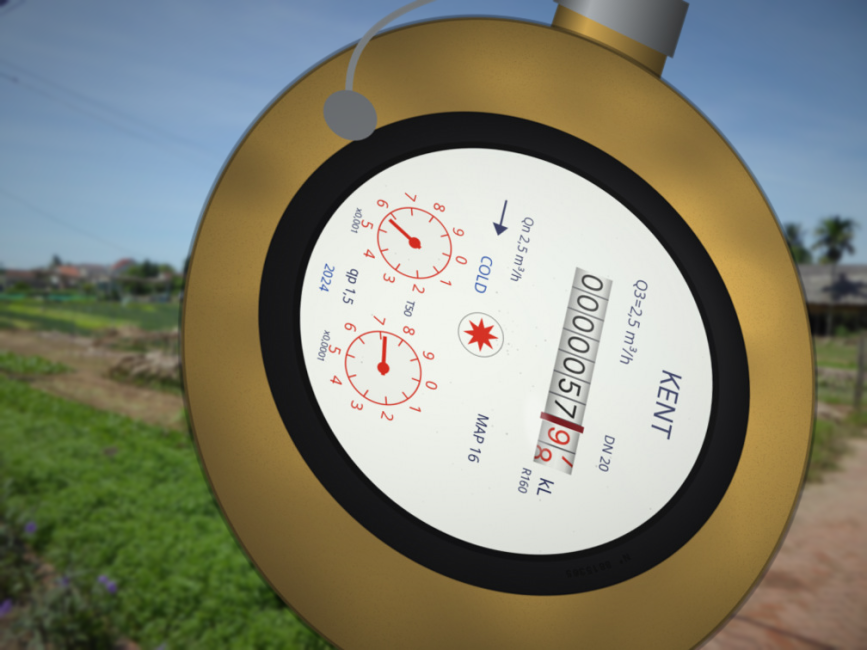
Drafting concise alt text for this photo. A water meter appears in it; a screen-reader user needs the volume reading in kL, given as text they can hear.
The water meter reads 57.9757 kL
